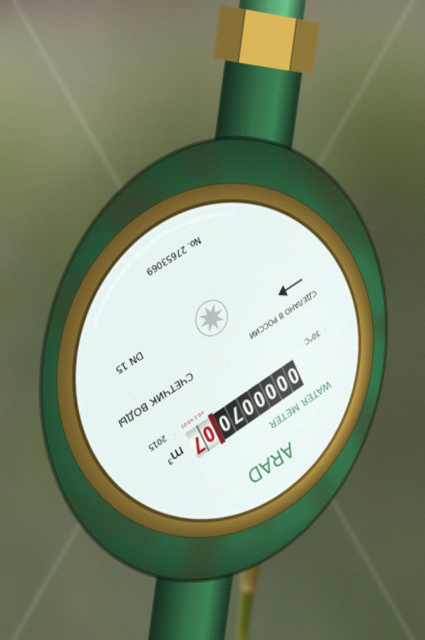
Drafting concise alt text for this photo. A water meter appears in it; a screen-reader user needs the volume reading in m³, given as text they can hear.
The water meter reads 70.07 m³
